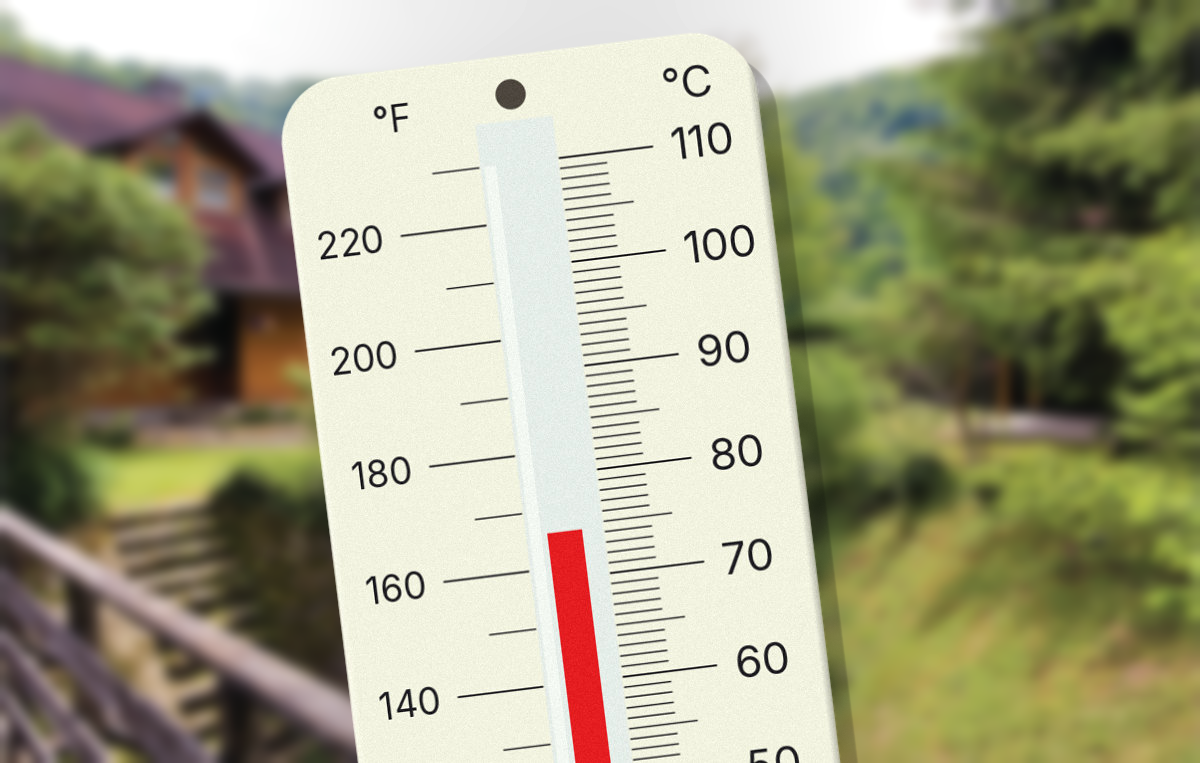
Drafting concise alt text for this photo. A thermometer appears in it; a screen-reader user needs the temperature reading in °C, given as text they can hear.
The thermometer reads 74.5 °C
